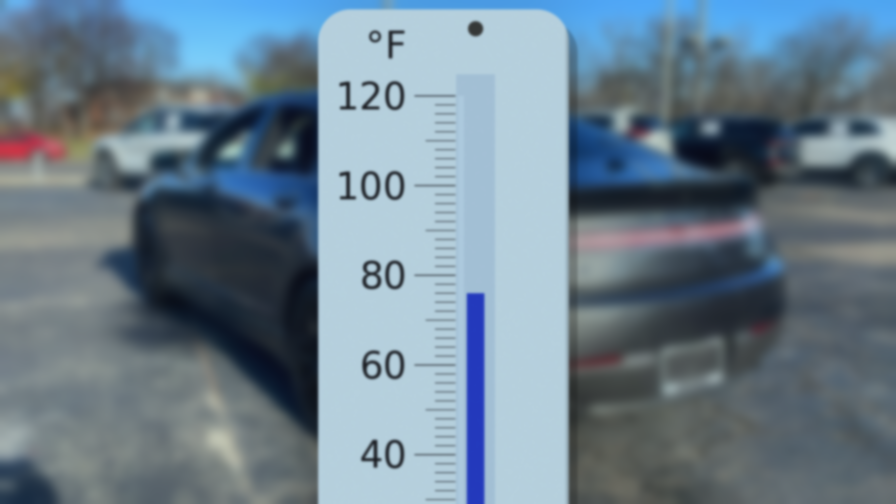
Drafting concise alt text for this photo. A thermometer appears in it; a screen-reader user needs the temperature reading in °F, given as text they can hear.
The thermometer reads 76 °F
